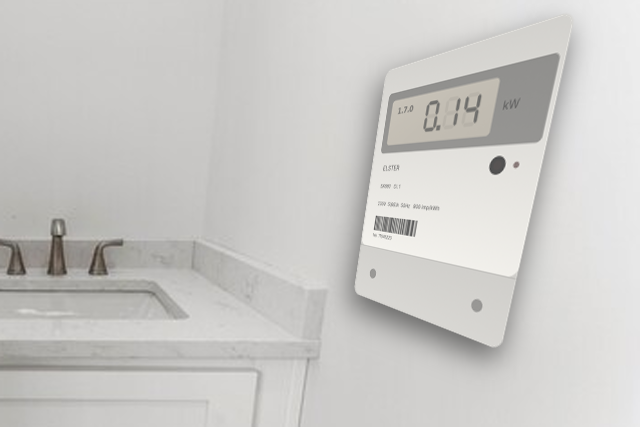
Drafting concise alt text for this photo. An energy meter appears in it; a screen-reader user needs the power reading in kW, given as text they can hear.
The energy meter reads 0.14 kW
